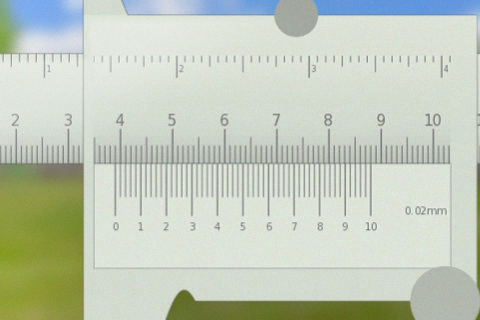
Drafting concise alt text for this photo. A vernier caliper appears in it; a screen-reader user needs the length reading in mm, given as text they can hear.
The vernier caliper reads 39.0 mm
